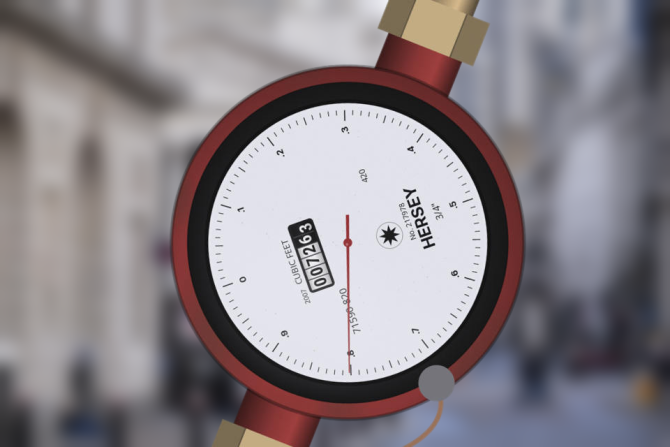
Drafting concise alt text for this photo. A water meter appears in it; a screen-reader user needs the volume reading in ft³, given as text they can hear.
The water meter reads 7262.80 ft³
